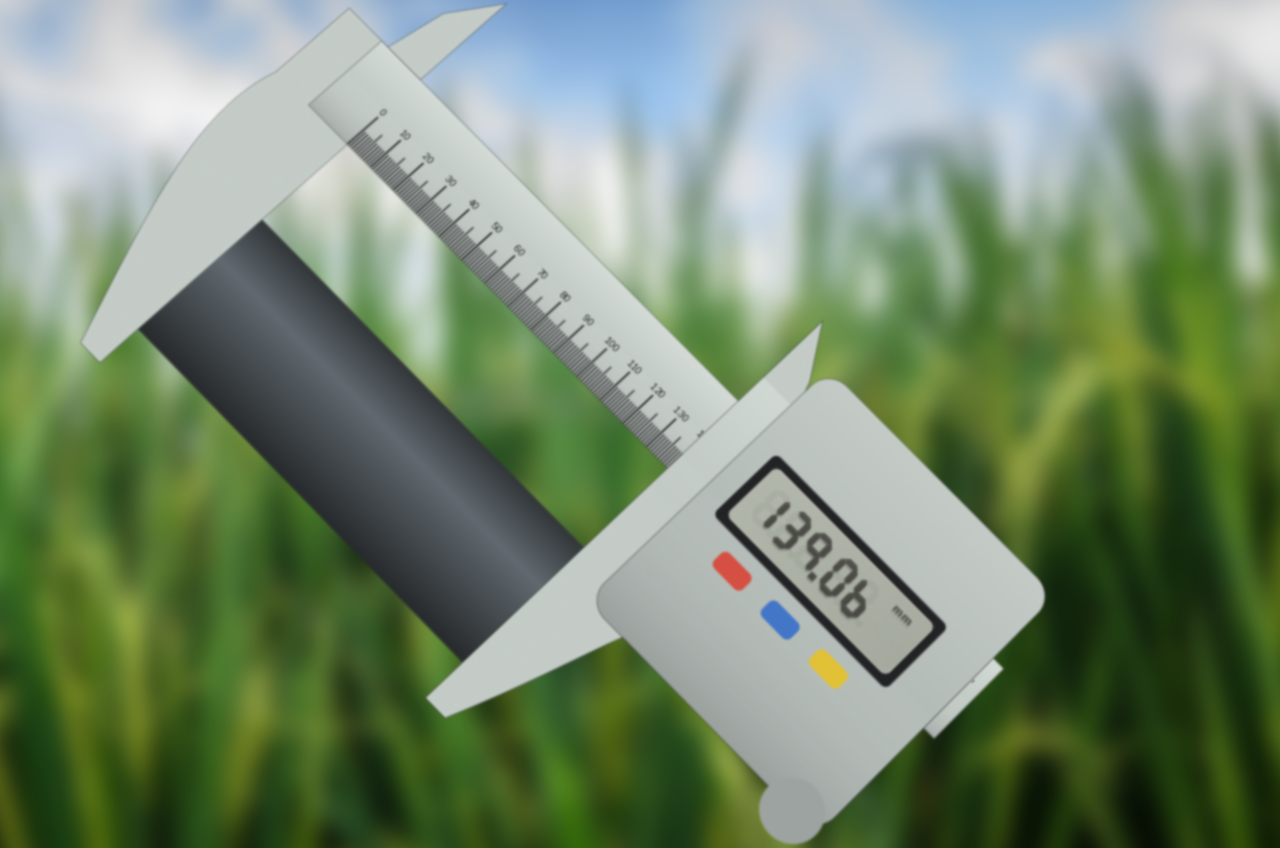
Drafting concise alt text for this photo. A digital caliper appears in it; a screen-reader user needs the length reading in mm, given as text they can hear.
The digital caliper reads 139.06 mm
